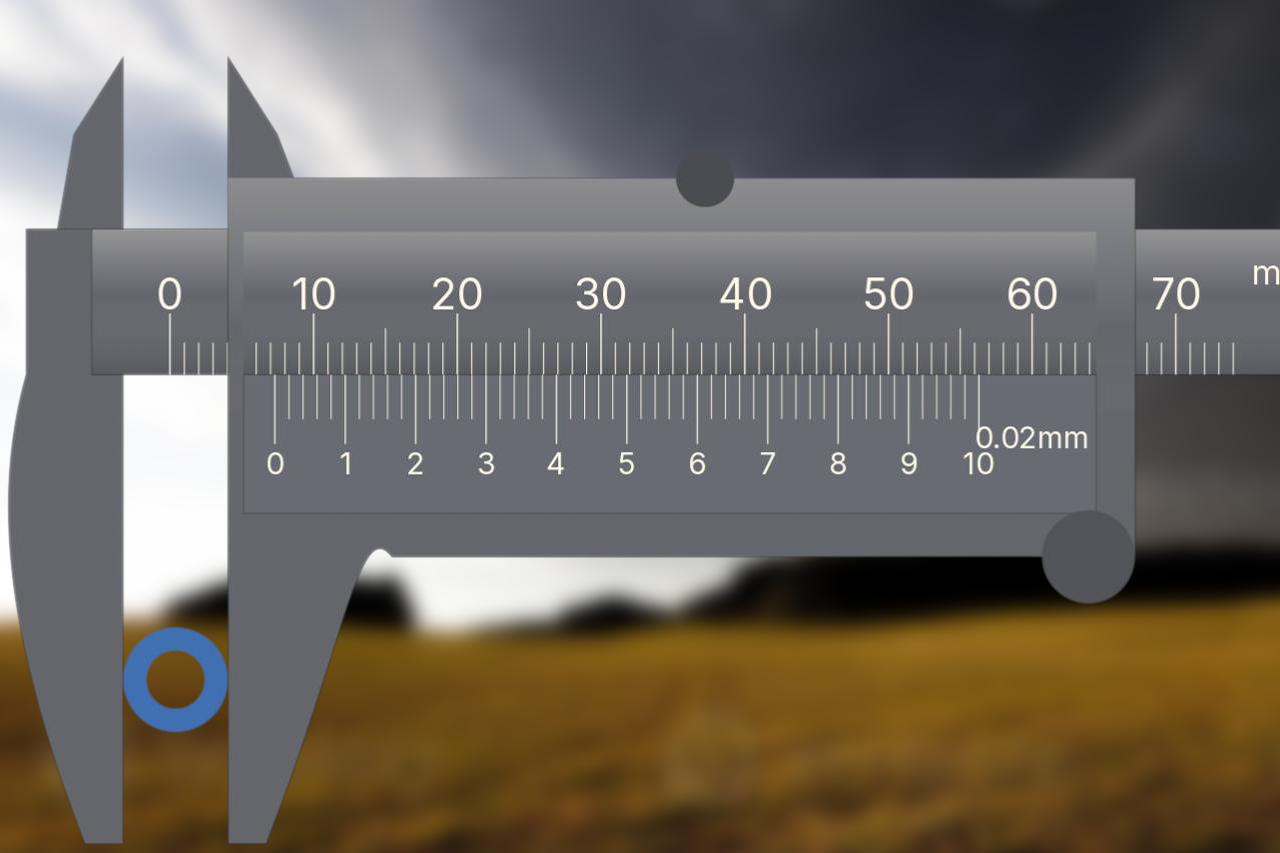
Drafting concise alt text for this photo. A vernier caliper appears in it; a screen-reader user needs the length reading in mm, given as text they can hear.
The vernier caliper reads 7.3 mm
